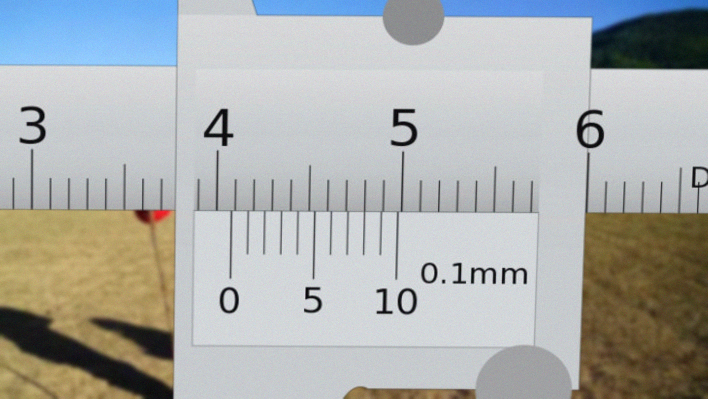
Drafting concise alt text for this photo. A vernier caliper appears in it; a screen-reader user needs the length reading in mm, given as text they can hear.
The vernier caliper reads 40.8 mm
